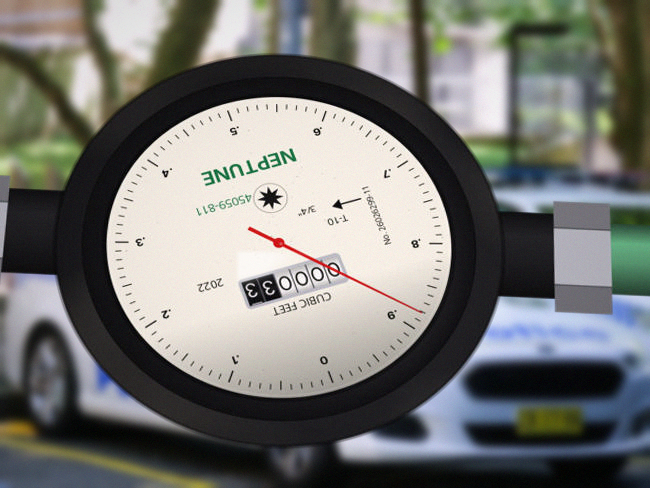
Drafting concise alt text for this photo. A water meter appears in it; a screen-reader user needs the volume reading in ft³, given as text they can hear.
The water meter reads 32.88 ft³
